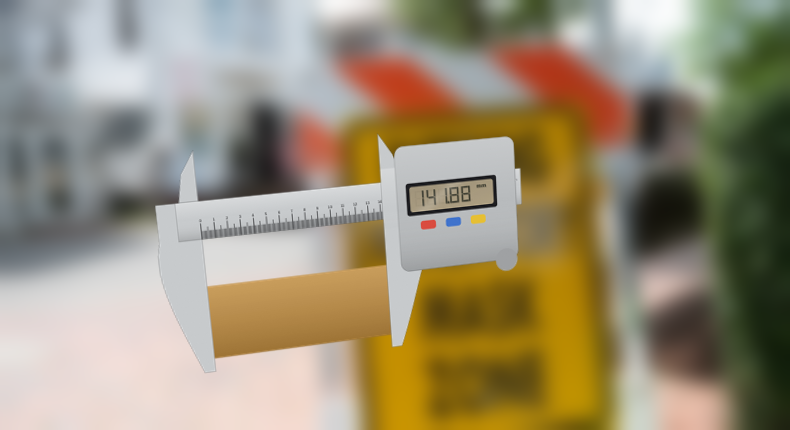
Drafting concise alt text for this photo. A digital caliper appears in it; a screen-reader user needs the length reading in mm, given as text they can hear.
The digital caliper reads 141.88 mm
